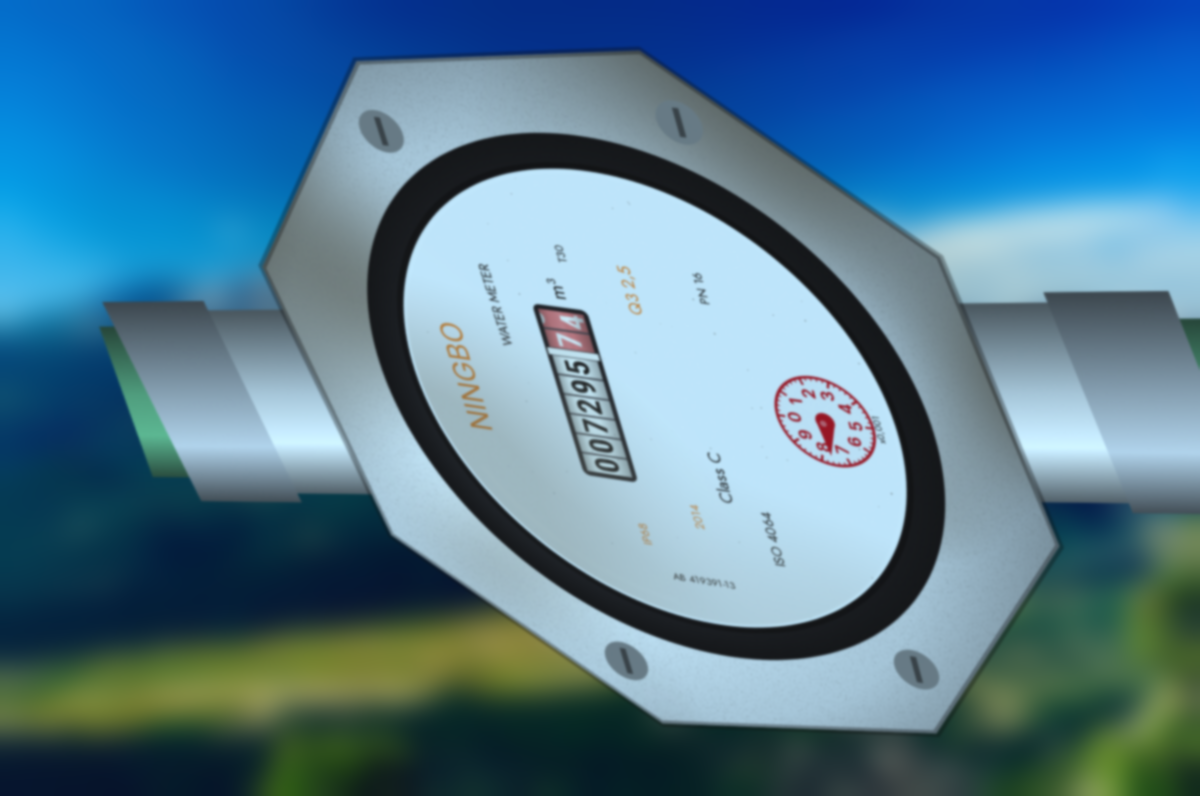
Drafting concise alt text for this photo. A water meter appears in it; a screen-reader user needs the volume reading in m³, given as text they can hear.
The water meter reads 7295.737 m³
